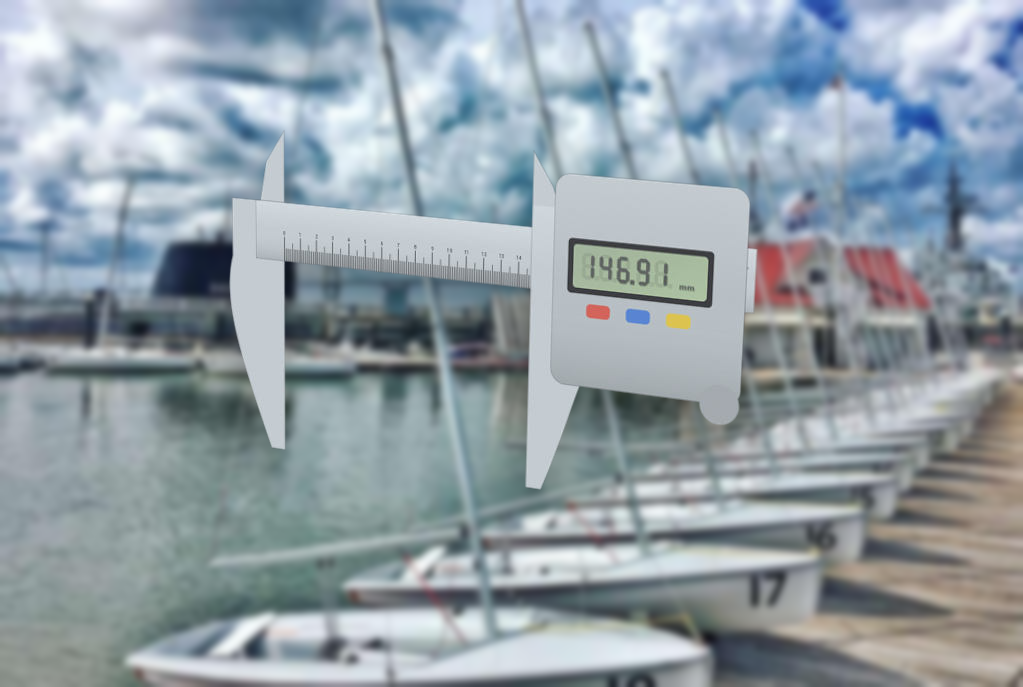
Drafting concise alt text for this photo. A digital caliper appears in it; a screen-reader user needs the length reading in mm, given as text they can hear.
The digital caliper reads 146.91 mm
